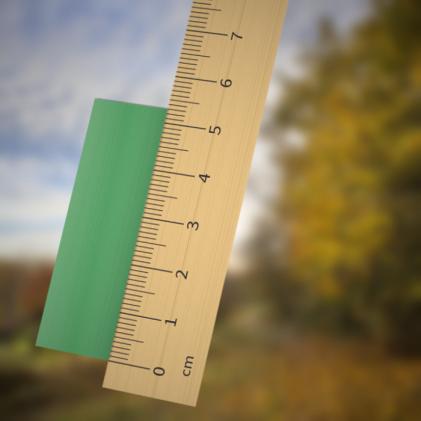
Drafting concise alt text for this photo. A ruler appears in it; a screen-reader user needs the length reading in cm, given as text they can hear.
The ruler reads 5.3 cm
